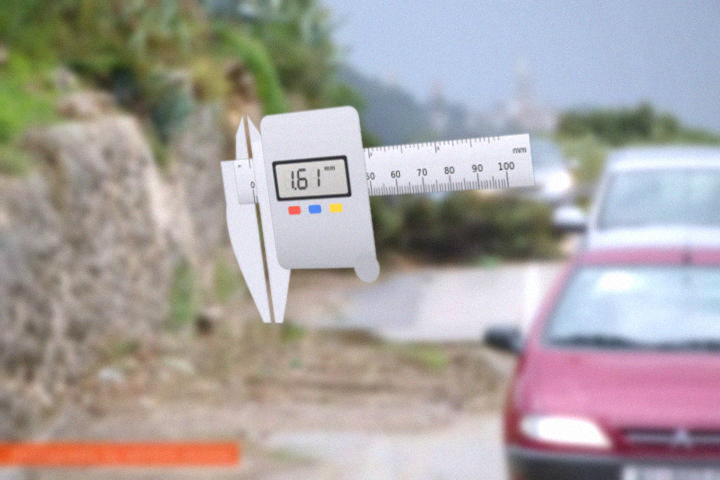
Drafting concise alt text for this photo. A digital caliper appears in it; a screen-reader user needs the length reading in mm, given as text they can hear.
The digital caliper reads 1.61 mm
